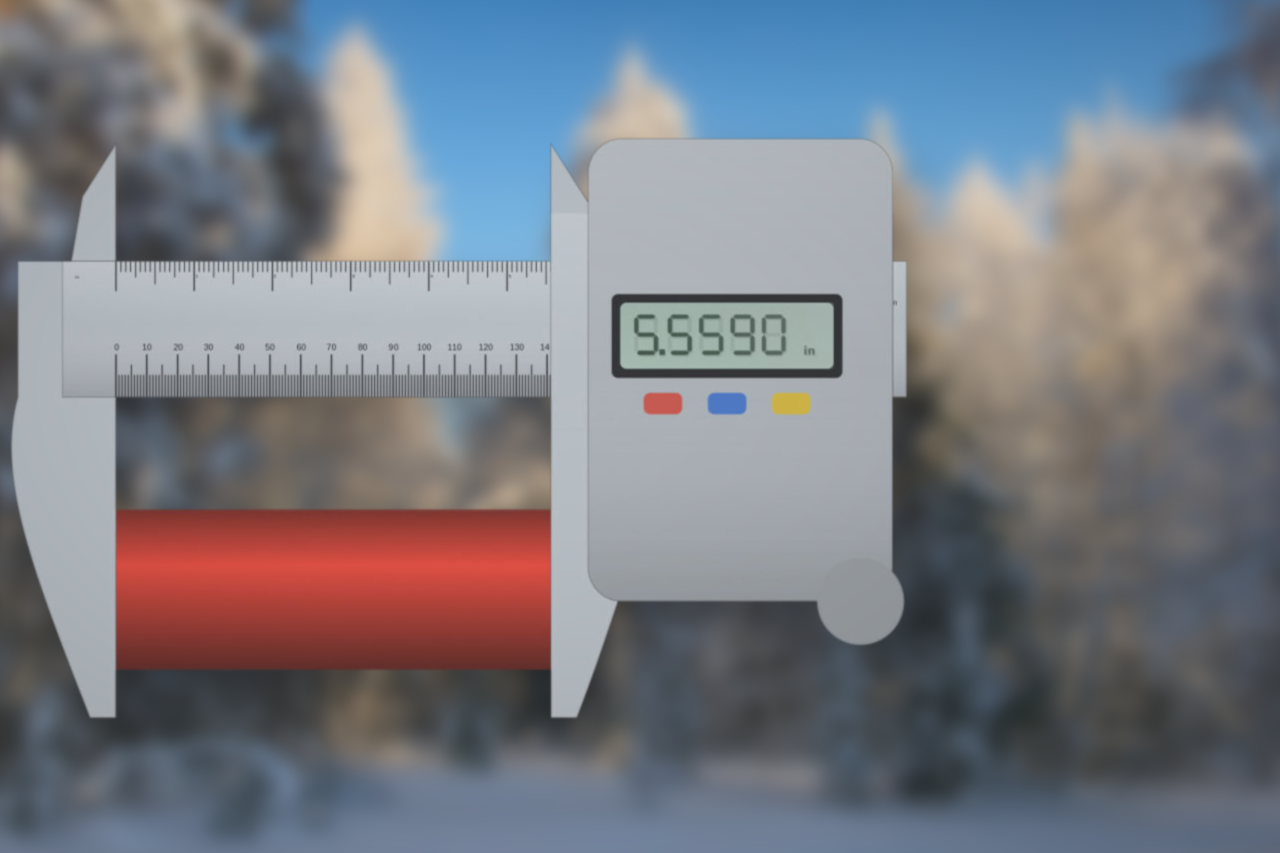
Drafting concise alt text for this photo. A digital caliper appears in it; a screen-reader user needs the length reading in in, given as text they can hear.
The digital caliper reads 5.5590 in
